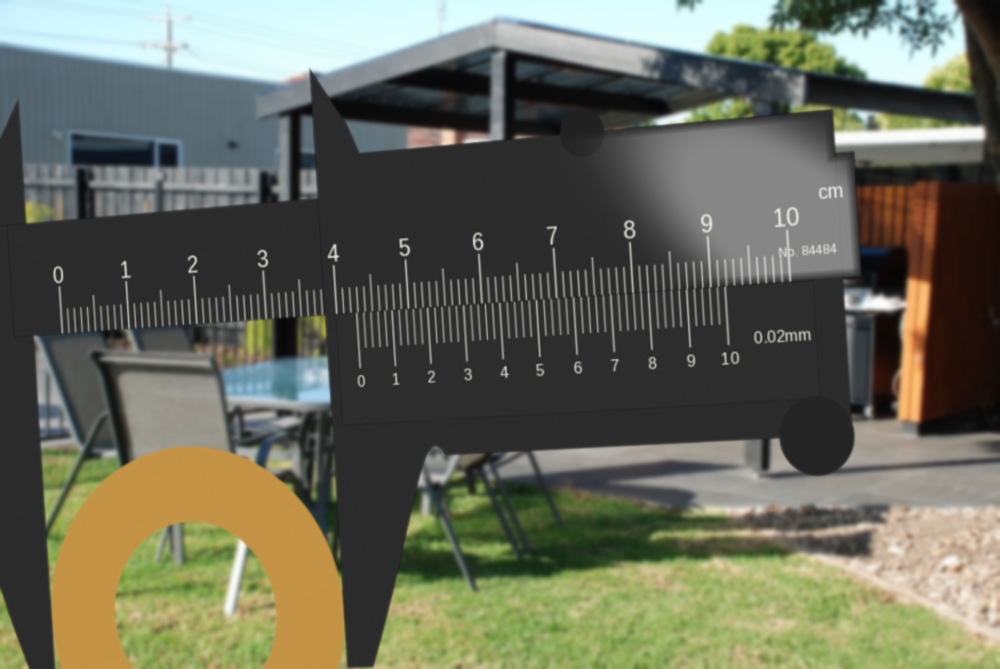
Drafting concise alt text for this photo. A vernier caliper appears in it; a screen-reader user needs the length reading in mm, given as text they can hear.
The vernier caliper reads 42.8 mm
